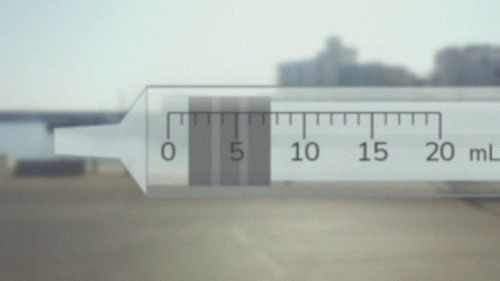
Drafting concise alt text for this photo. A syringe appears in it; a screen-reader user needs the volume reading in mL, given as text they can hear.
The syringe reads 1.5 mL
